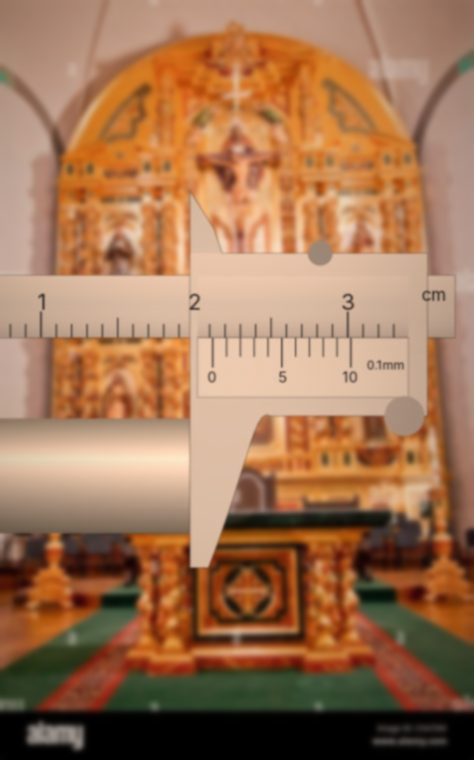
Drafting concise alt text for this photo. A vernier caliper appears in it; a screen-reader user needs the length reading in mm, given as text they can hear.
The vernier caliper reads 21.2 mm
